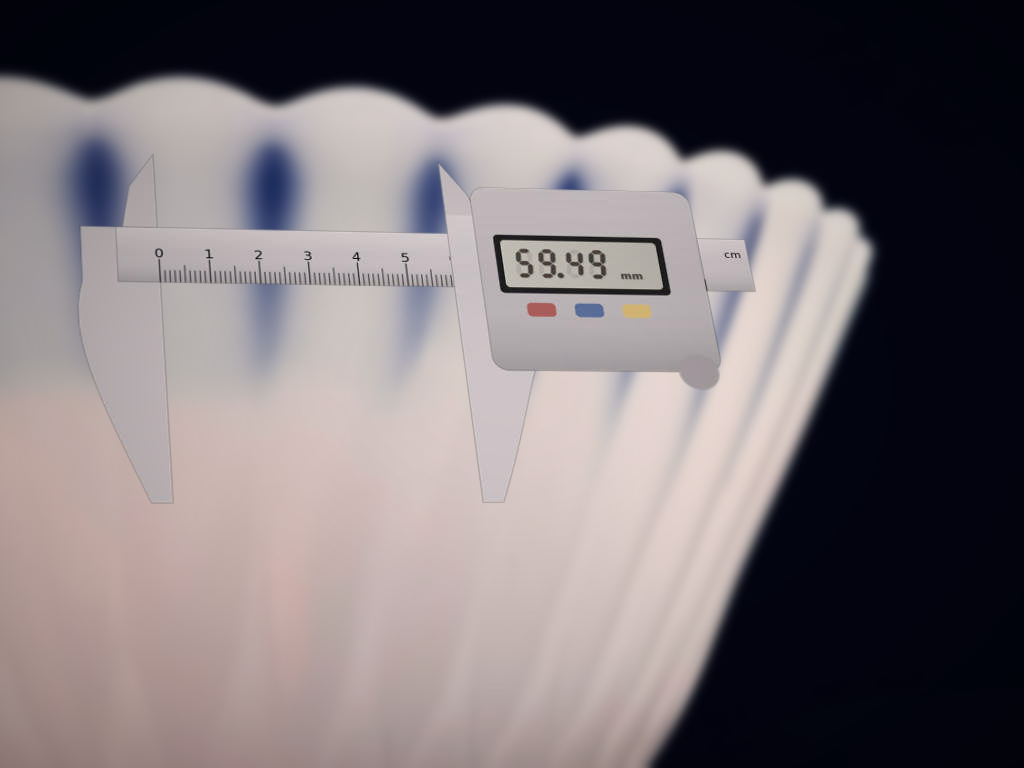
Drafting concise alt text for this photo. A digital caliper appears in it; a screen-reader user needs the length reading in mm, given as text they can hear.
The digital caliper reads 59.49 mm
